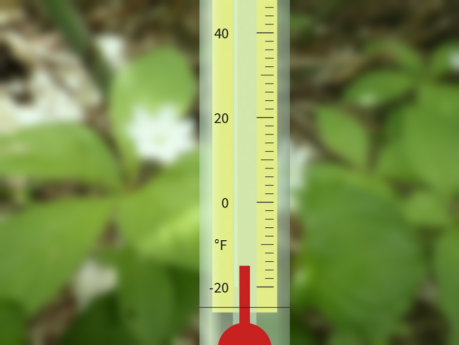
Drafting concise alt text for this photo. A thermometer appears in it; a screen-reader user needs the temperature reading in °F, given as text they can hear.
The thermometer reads -15 °F
